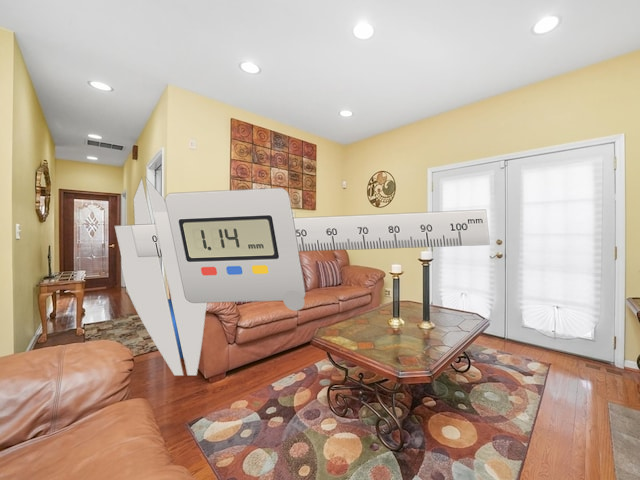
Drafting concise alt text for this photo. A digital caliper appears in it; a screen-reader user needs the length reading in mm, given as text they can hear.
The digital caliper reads 1.14 mm
